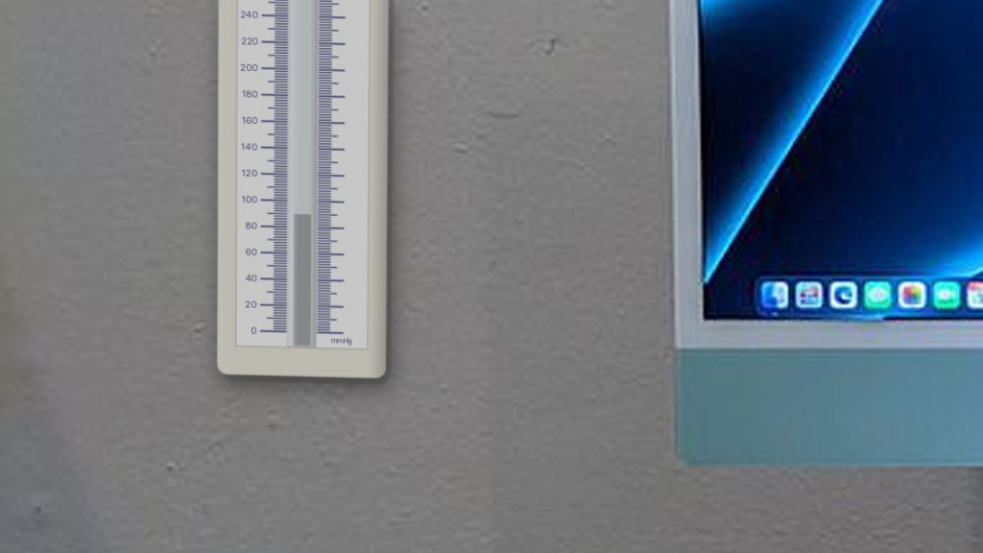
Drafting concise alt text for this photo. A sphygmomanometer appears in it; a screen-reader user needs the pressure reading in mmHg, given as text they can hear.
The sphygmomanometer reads 90 mmHg
